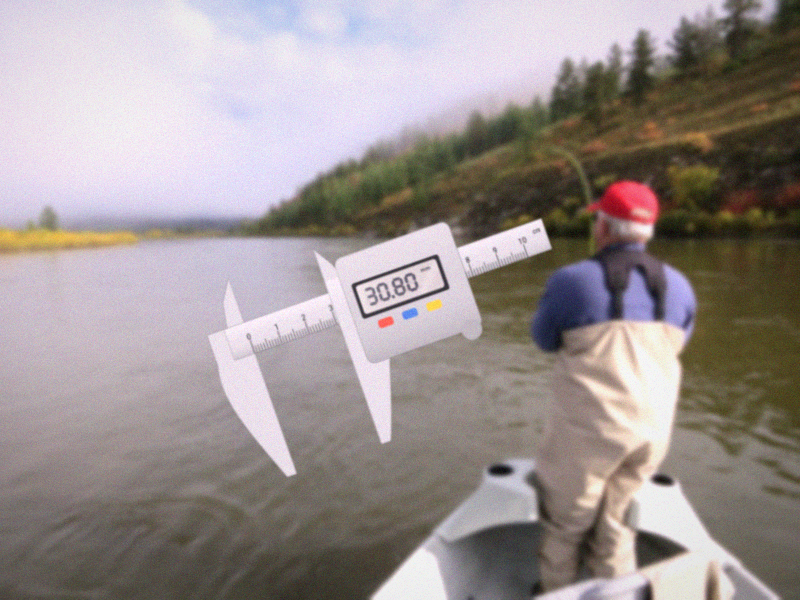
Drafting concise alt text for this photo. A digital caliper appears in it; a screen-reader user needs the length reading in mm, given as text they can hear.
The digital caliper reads 30.80 mm
